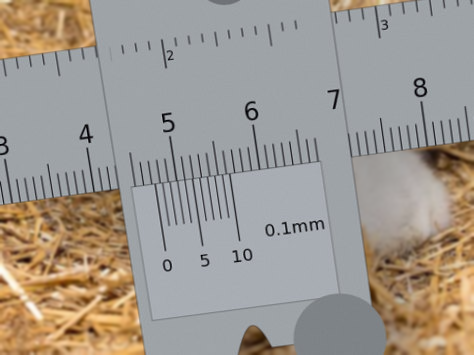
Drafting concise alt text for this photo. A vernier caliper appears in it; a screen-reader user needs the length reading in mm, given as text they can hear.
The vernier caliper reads 47.4 mm
